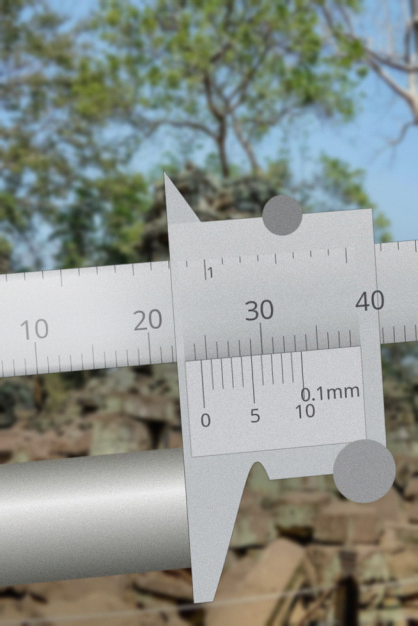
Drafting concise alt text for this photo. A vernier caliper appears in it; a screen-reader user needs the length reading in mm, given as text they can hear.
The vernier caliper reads 24.5 mm
